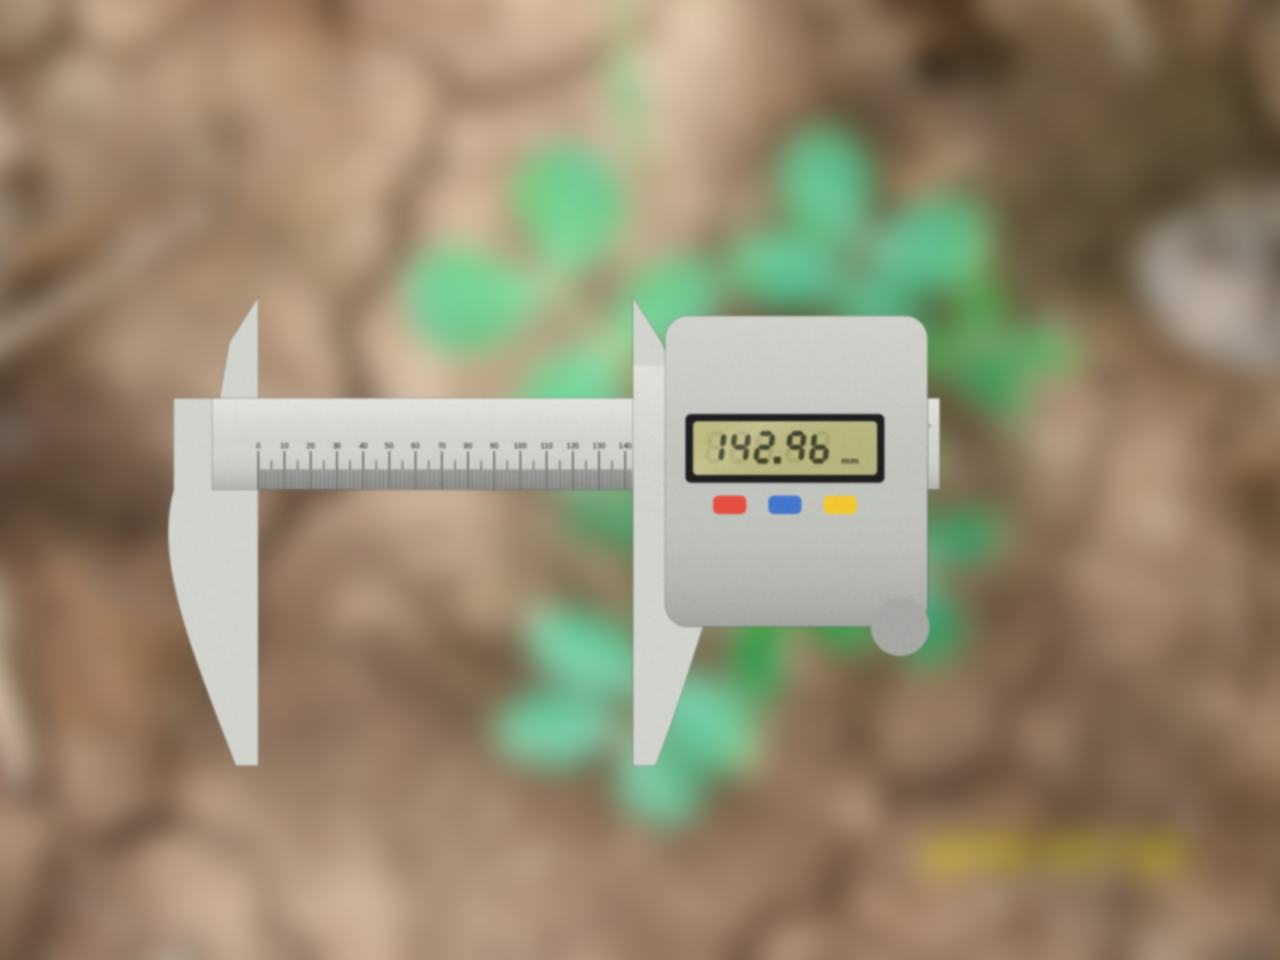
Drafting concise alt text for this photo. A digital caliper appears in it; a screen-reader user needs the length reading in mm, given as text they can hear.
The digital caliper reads 142.96 mm
